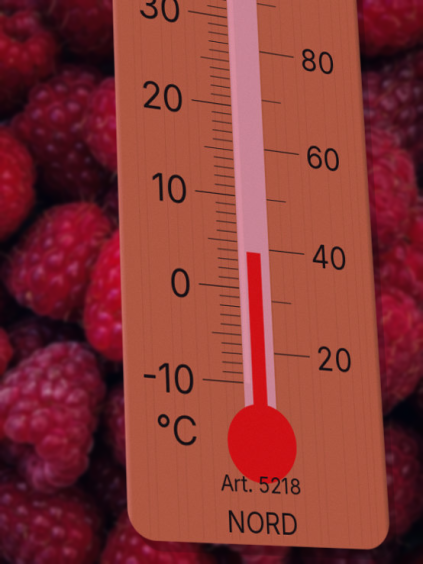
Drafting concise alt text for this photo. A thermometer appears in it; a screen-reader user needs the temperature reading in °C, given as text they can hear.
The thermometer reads 4 °C
